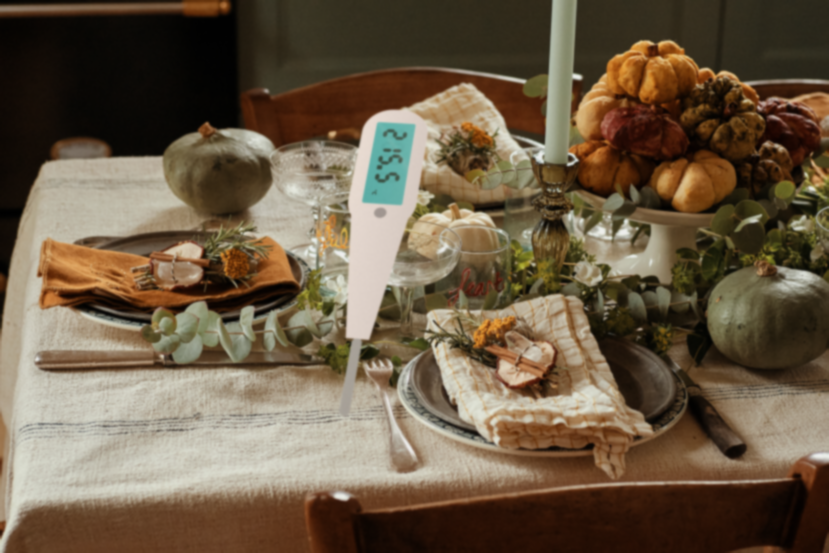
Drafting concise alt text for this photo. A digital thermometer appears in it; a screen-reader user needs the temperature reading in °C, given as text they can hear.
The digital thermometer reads 215.5 °C
